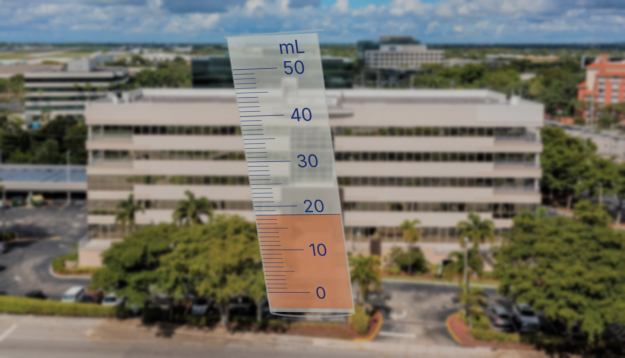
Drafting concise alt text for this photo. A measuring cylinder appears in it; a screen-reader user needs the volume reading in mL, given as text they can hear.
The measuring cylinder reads 18 mL
